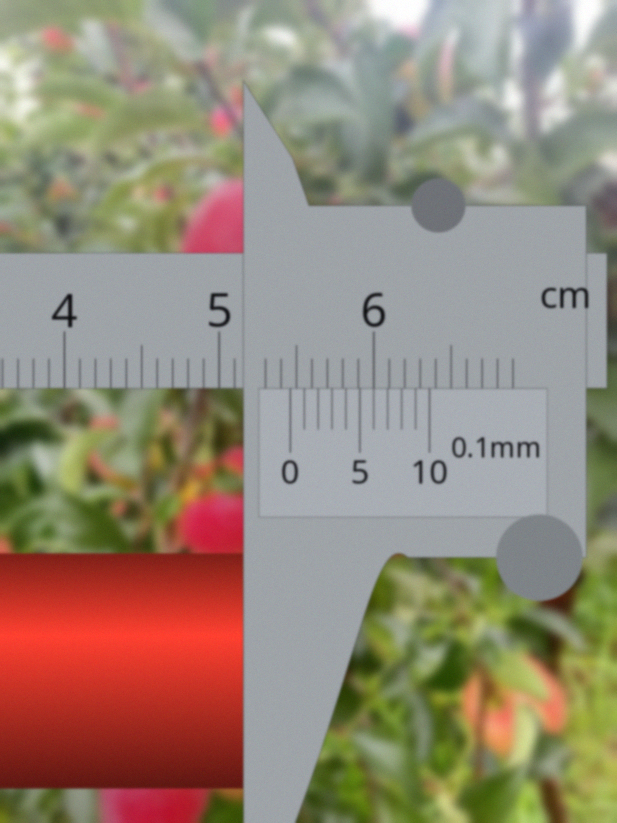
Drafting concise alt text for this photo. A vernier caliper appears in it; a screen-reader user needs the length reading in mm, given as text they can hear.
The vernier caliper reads 54.6 mm
